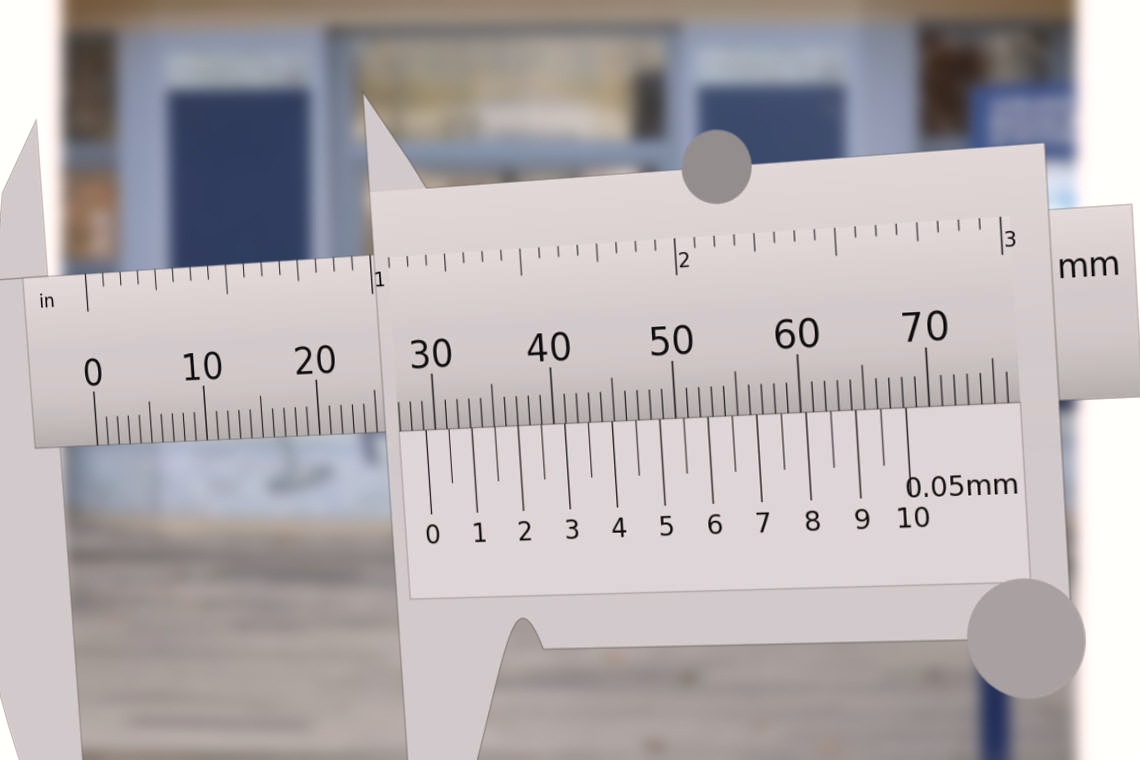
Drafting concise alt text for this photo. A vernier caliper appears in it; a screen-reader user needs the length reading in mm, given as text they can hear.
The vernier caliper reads 29.2 mm
